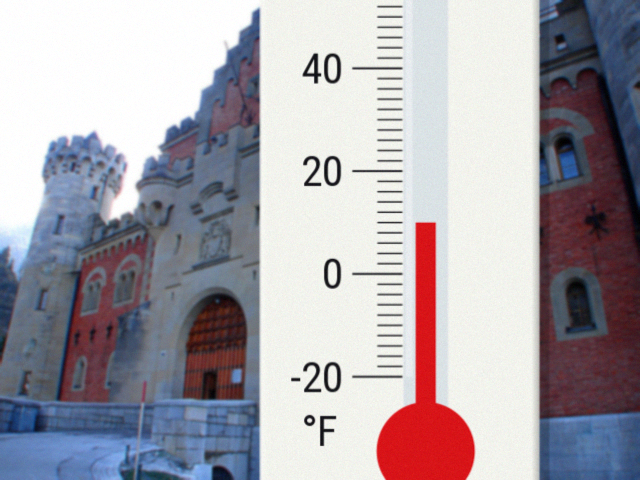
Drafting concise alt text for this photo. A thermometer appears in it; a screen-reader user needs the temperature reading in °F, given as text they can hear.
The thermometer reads 10 °F
